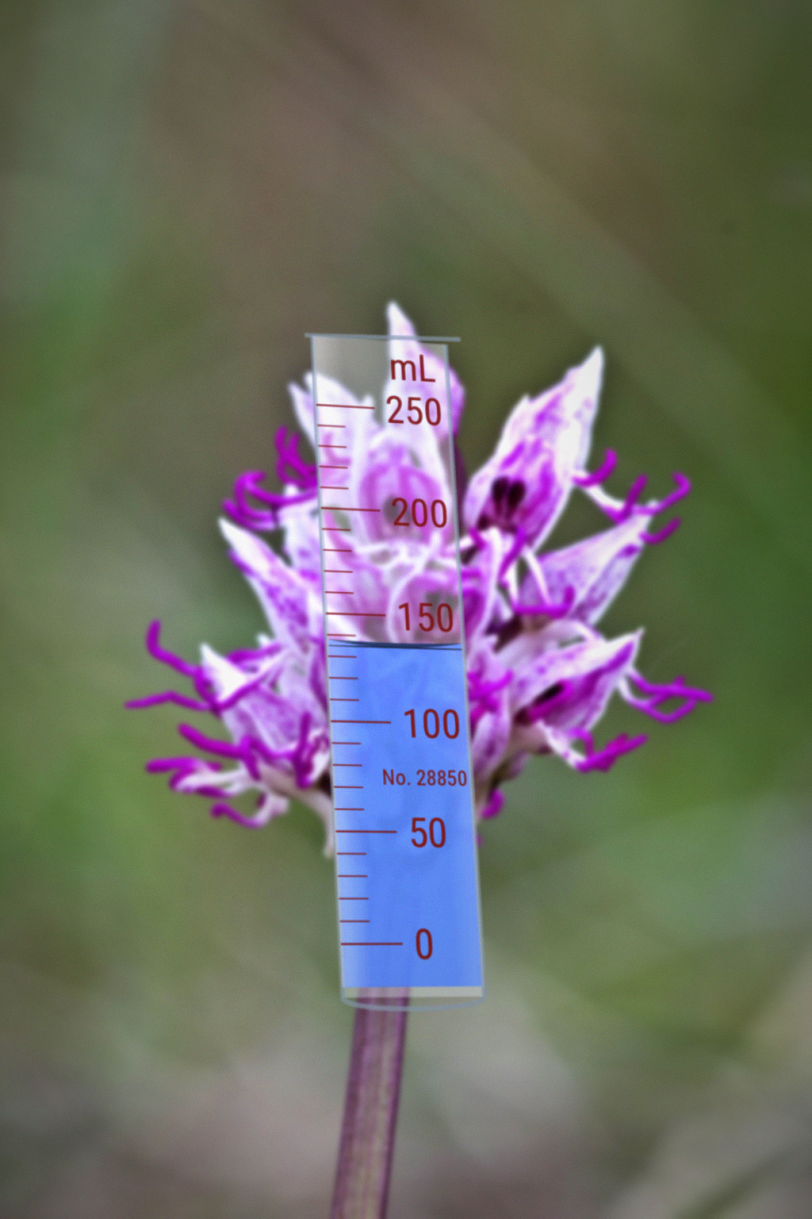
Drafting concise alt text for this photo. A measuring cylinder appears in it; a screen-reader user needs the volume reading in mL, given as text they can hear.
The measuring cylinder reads 135 mL
